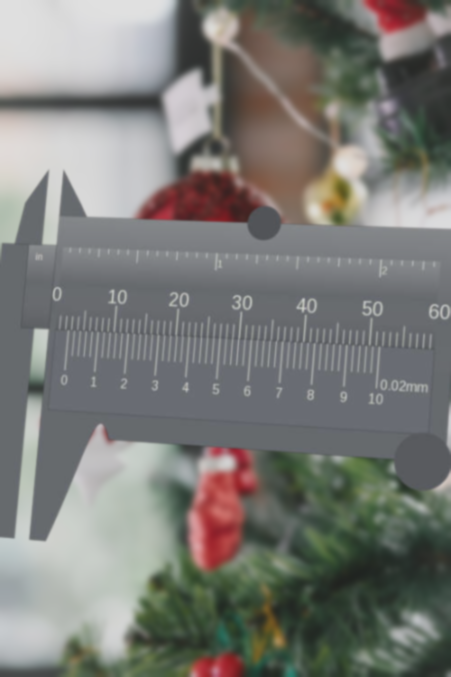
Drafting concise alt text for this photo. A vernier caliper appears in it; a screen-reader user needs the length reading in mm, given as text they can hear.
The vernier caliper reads 2.5 mm
